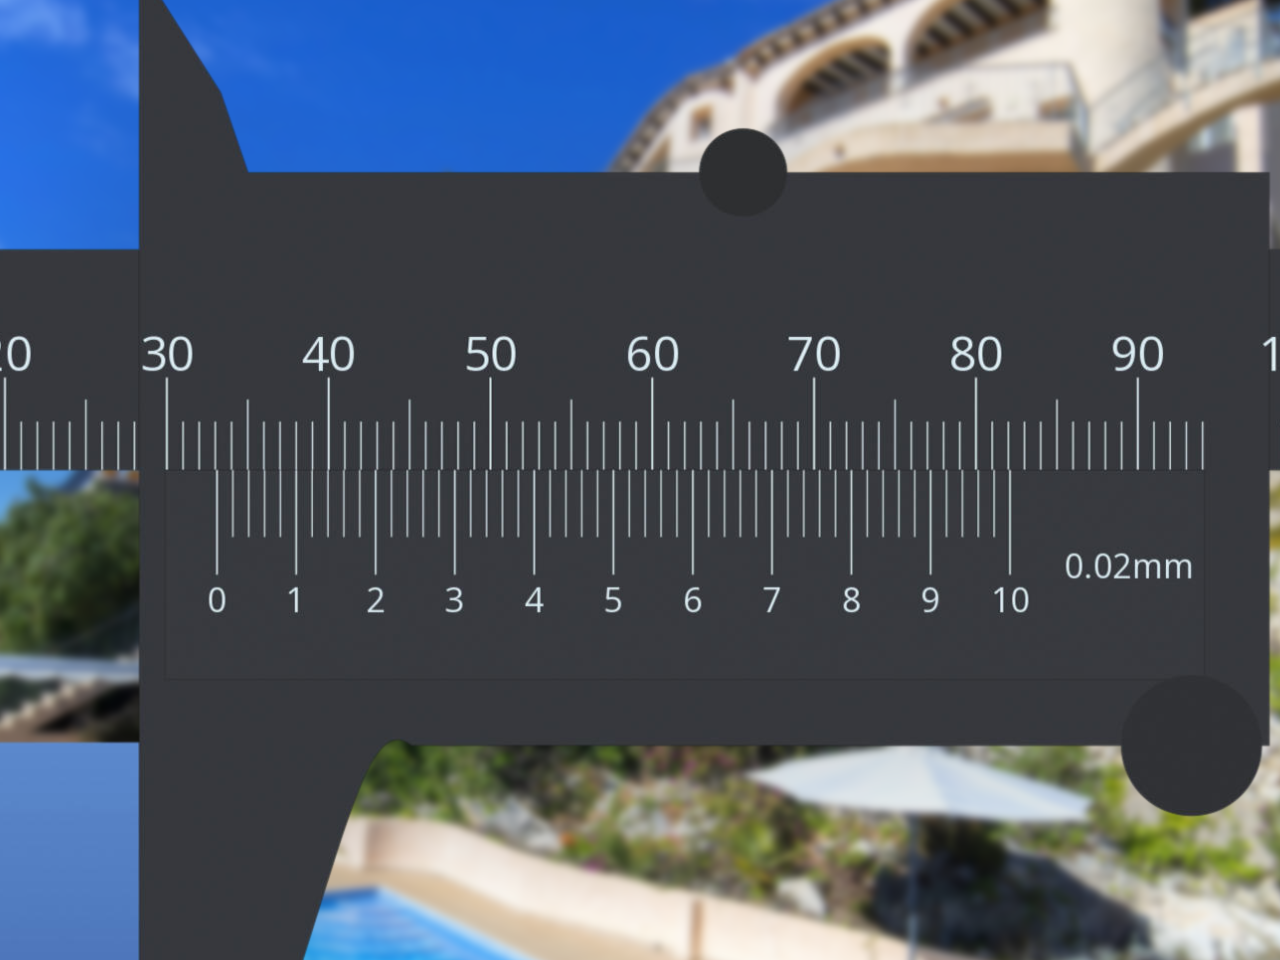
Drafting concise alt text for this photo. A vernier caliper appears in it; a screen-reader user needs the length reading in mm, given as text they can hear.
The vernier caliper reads 33.1 mm
